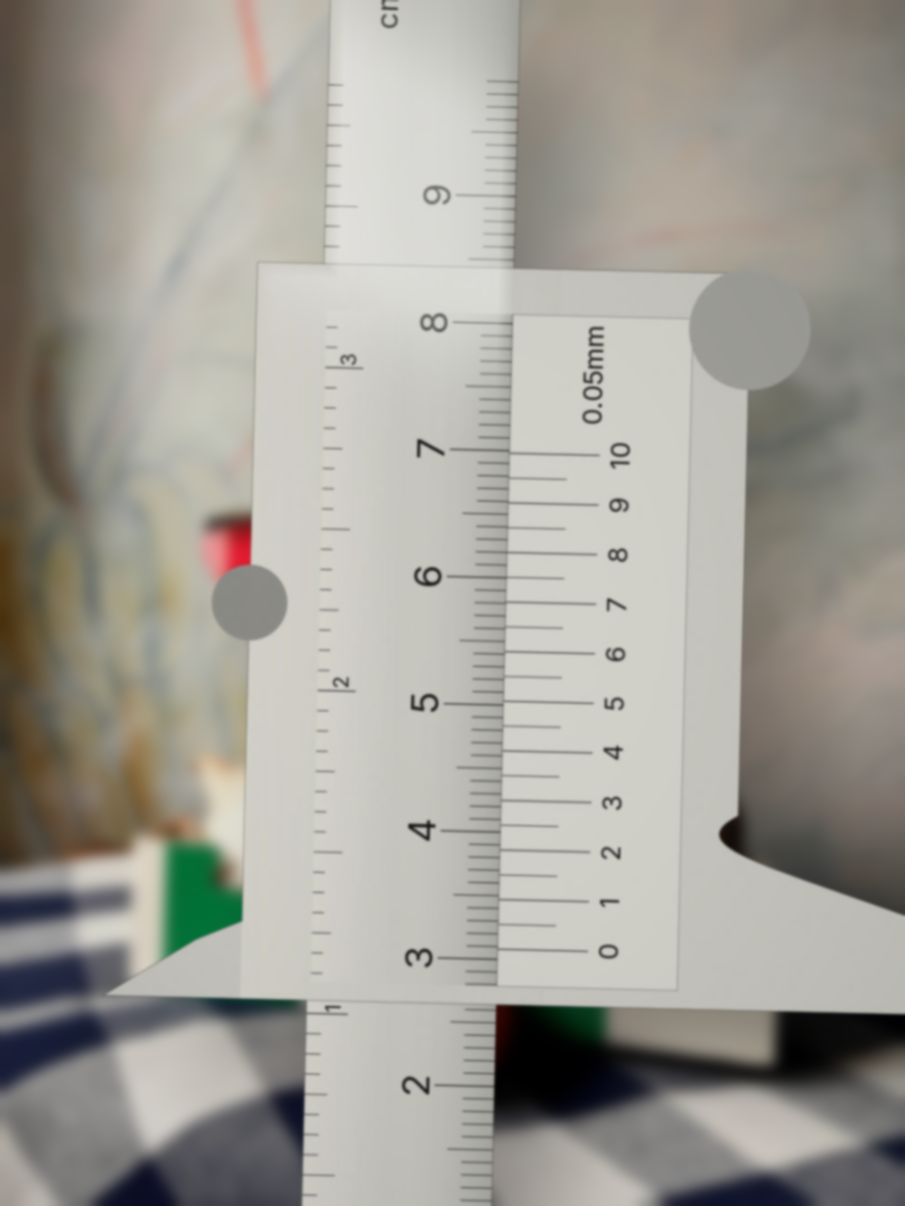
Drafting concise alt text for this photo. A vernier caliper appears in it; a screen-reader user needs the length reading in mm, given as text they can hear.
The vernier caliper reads 30.8 mm
